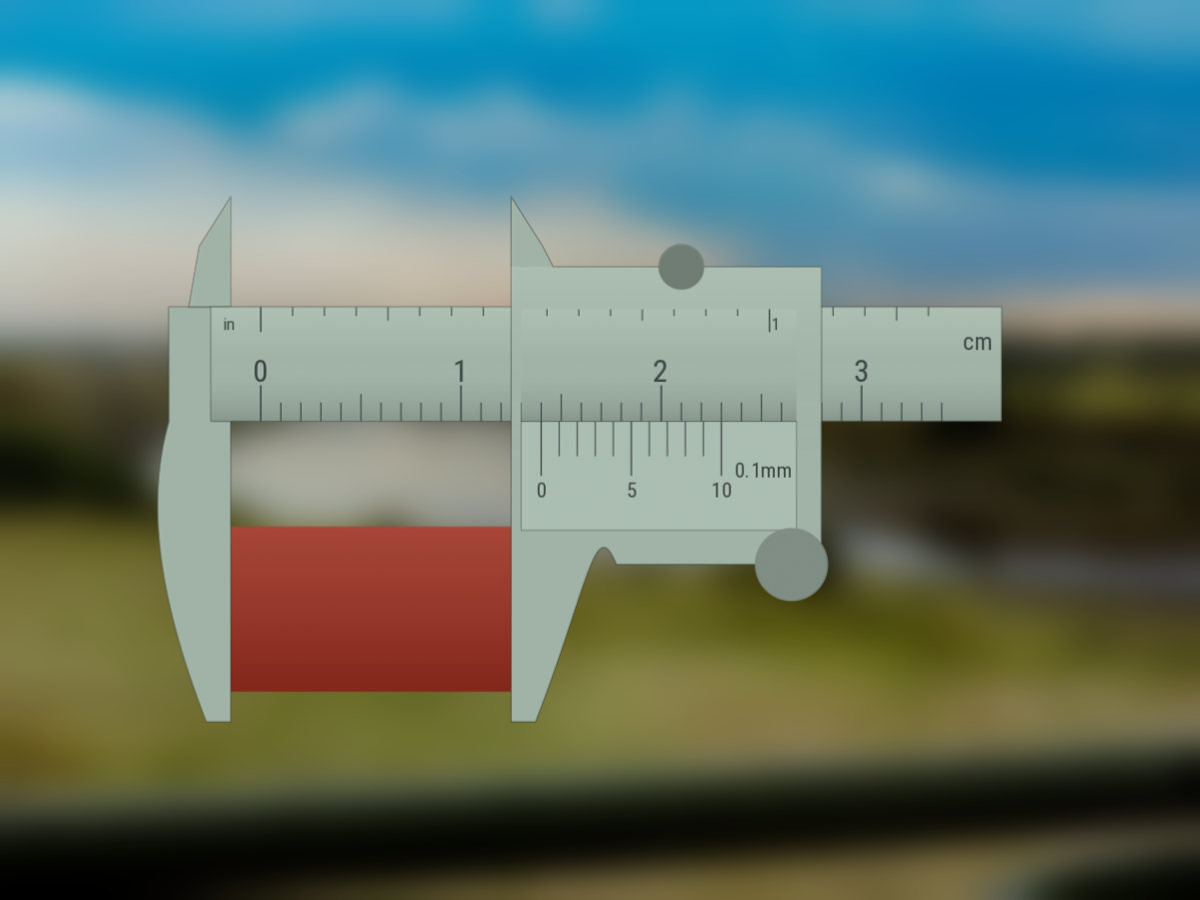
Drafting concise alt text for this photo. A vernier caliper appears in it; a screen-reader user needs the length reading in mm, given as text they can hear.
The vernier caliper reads 14.0 mm
